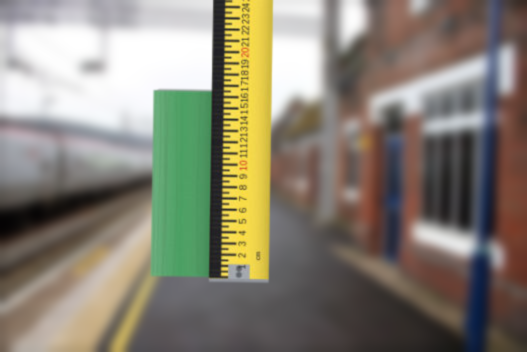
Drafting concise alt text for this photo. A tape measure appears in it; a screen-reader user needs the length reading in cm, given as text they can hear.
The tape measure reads 16.5 cm
